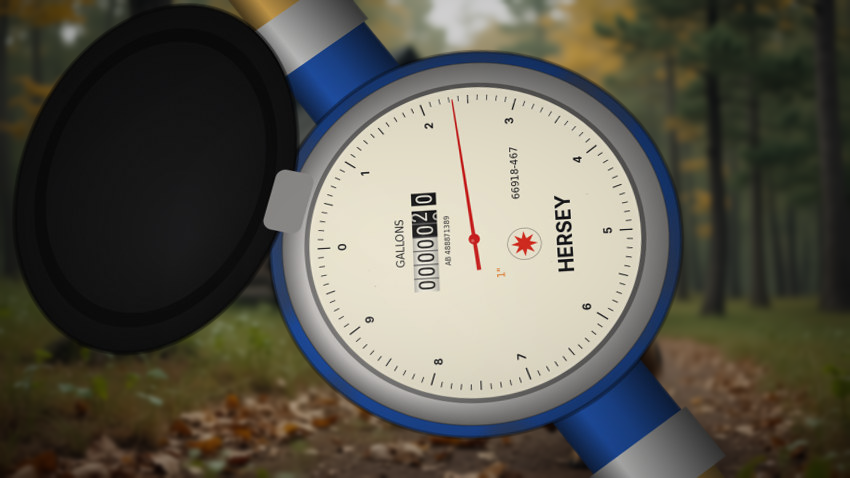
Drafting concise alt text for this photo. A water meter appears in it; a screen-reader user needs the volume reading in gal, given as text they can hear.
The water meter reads 22.3 gal
